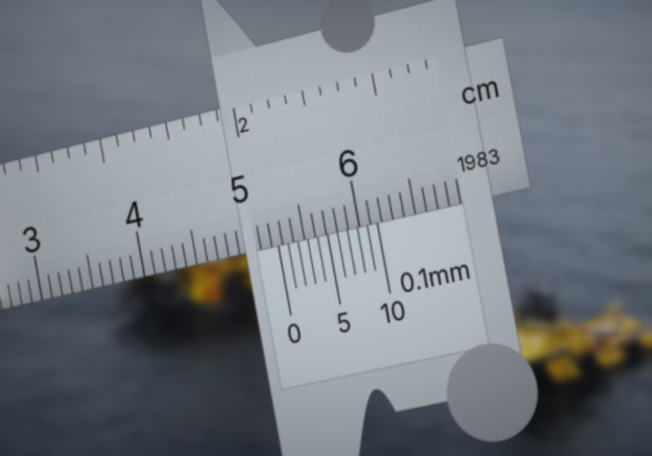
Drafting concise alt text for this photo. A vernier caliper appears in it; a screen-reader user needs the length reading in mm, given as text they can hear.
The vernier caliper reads 52.6 mm
